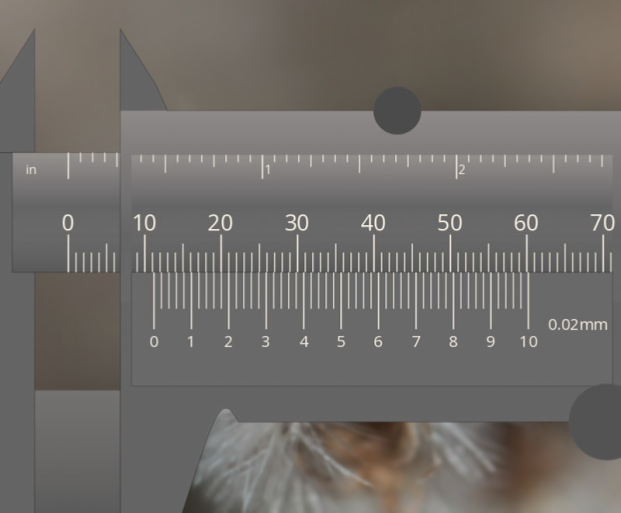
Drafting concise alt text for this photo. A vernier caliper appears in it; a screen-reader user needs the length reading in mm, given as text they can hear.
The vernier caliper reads 11.2 mm
